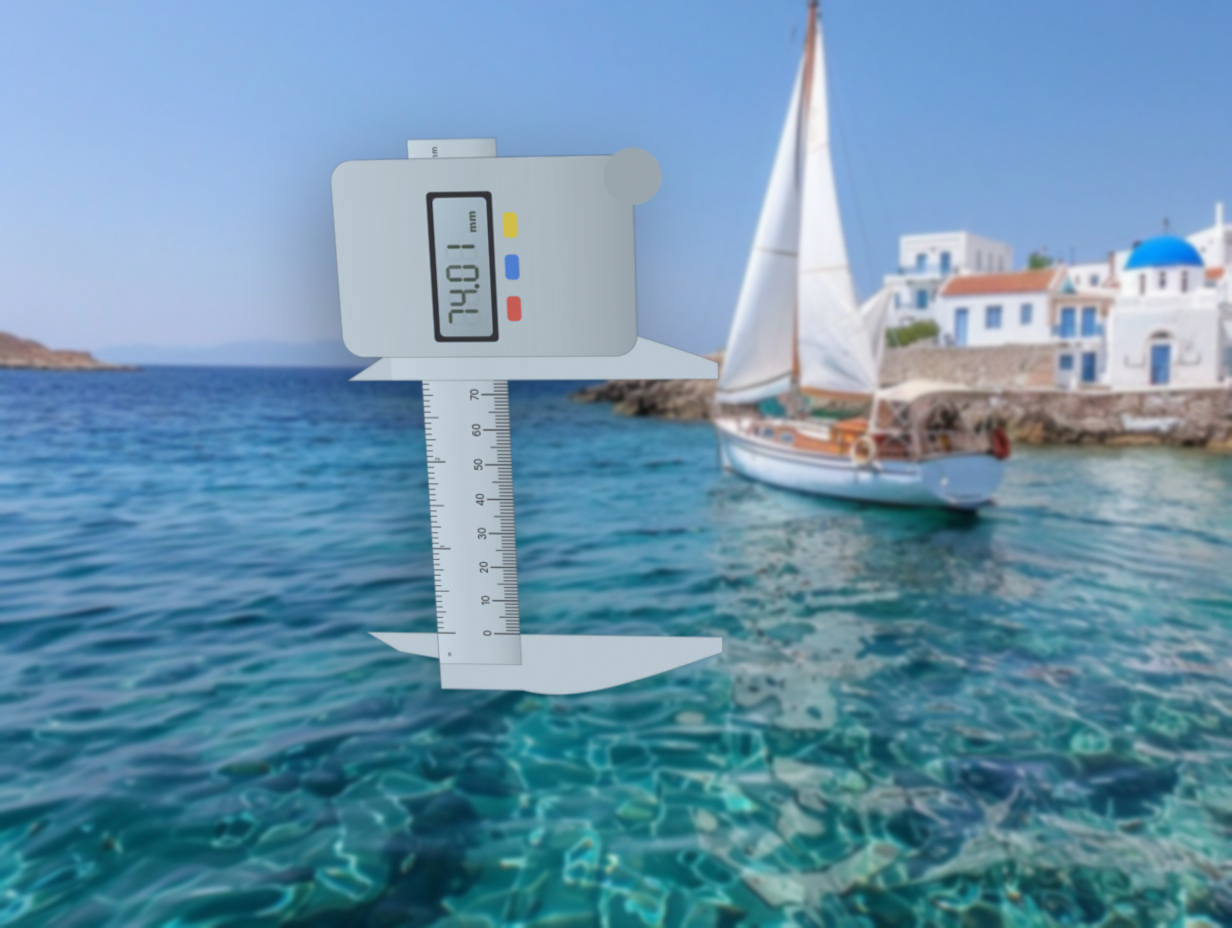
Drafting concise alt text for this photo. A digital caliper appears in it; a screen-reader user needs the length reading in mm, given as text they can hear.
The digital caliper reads 74.01 mm
